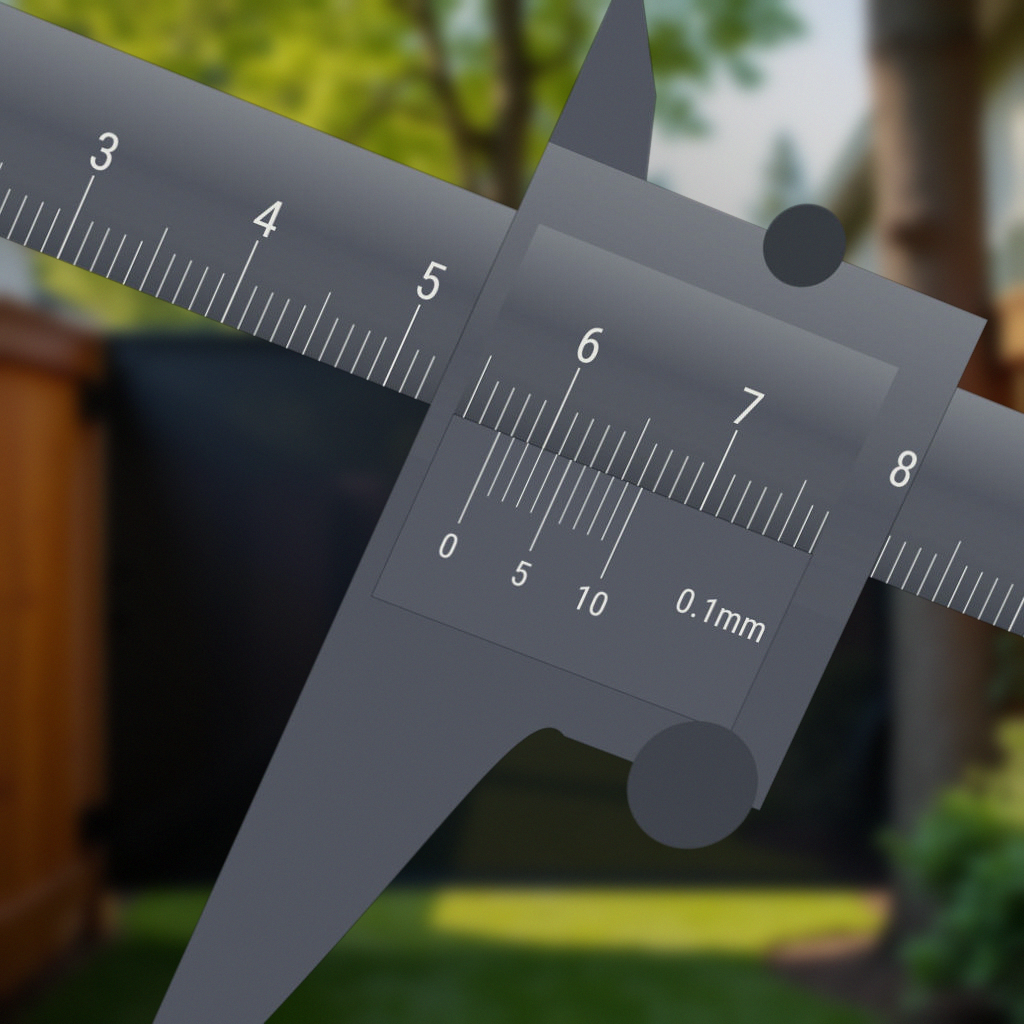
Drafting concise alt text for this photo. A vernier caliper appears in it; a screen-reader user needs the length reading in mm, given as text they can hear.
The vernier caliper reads 57.3 mm
